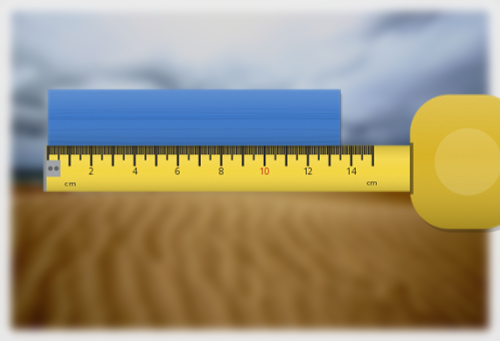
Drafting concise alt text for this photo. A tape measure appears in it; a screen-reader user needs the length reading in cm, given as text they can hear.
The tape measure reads 13.5 cm
